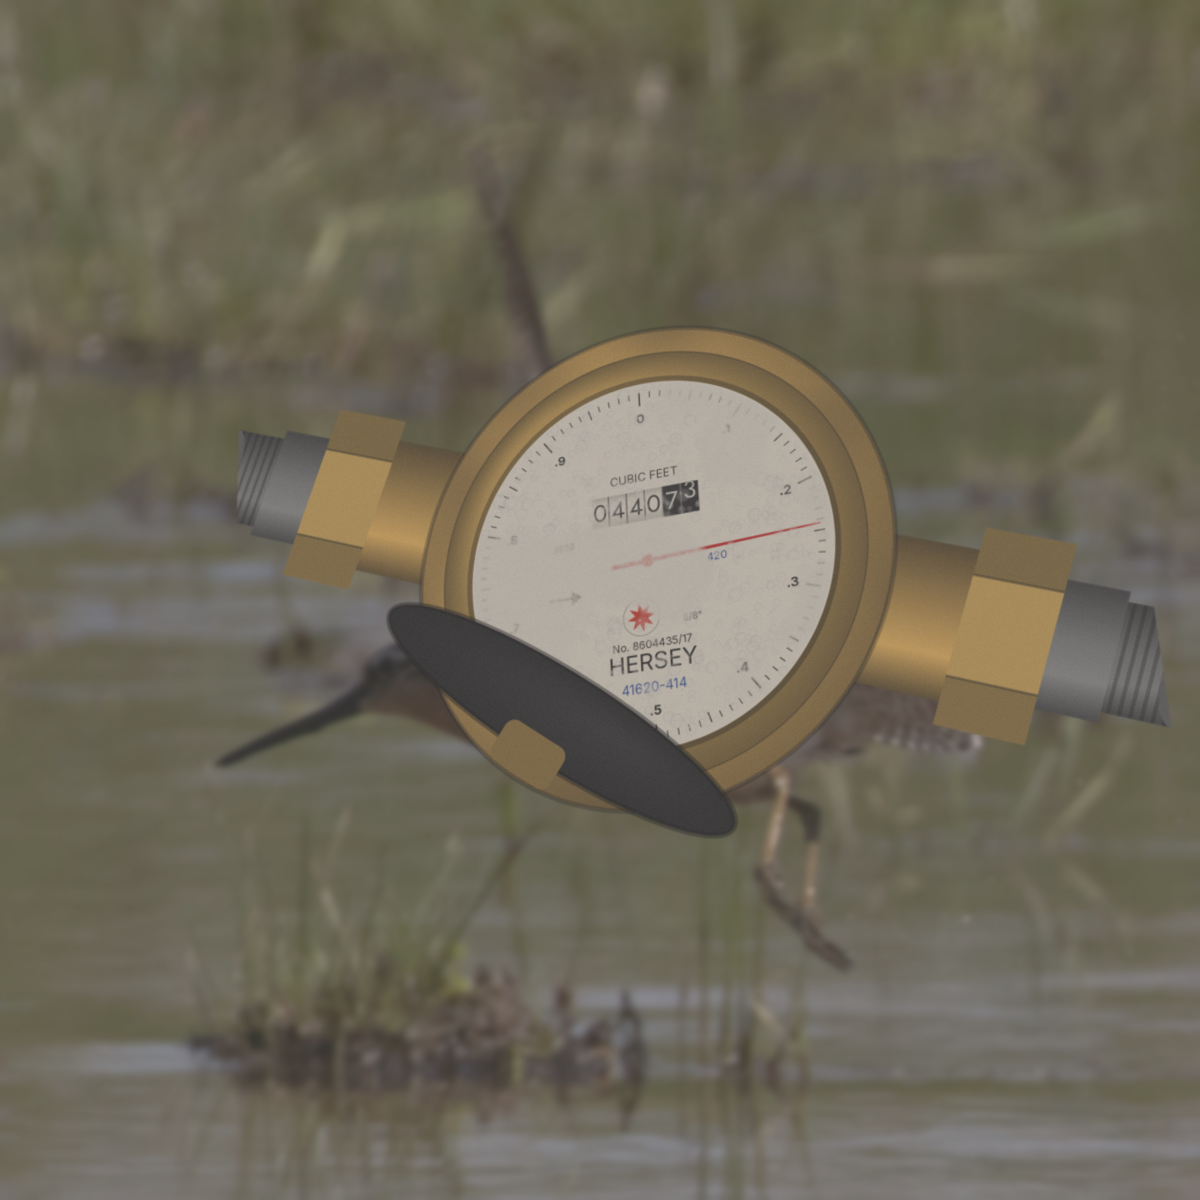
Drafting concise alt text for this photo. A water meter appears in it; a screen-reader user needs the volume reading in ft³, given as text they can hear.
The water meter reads 44073.24 ft³
